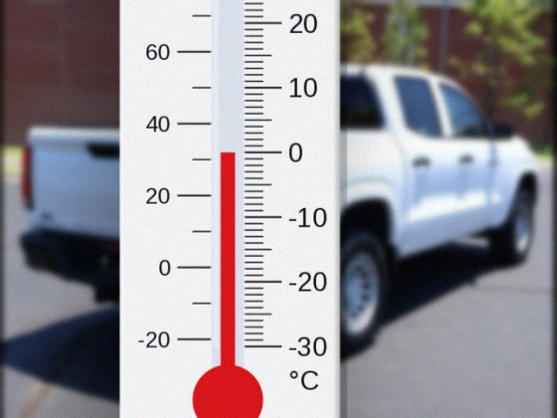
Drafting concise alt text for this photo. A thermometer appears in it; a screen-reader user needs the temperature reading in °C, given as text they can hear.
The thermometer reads 0 °C
